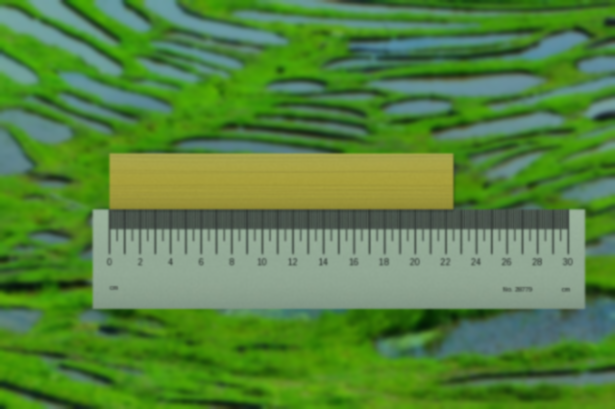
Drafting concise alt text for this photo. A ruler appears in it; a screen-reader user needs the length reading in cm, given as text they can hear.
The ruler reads 22.5 cm
